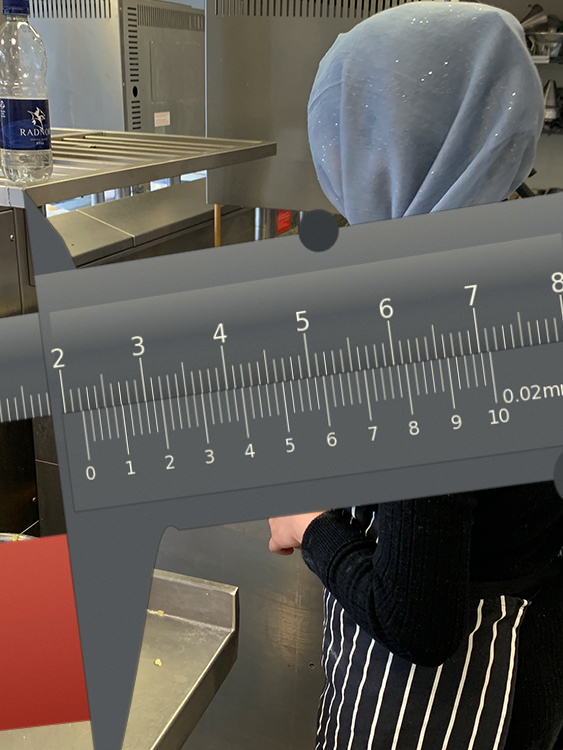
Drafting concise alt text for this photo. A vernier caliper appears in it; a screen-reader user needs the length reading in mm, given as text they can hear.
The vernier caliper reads 22.2 mm
